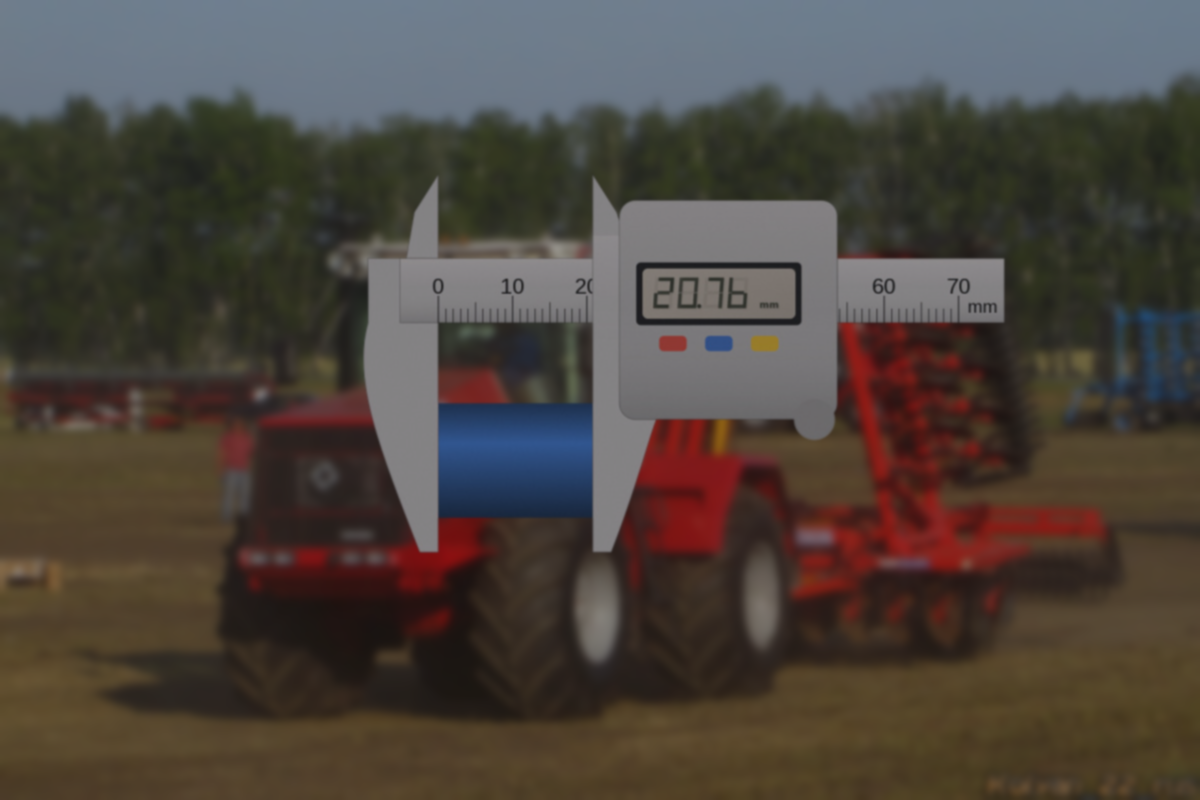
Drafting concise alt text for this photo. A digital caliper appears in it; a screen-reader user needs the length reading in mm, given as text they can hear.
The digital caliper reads 20.76 mm
